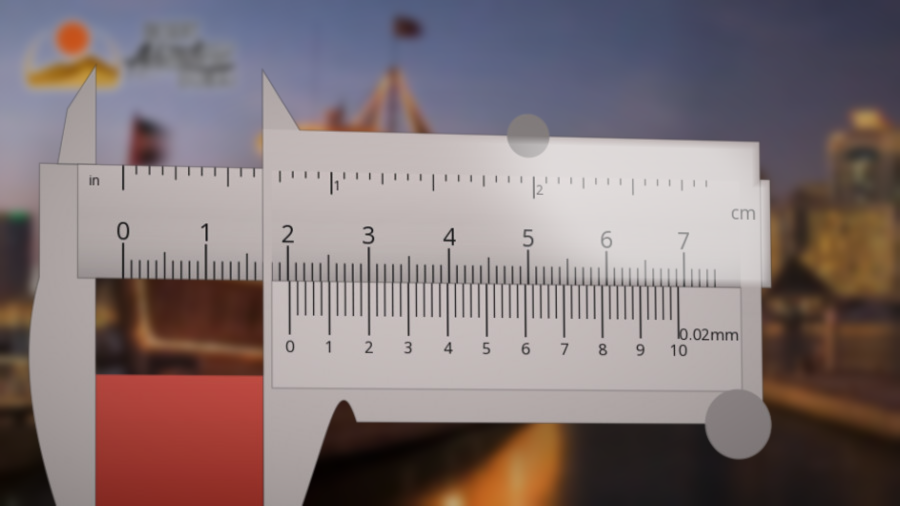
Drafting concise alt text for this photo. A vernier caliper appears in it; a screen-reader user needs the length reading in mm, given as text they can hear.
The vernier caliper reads 20.2 mm
